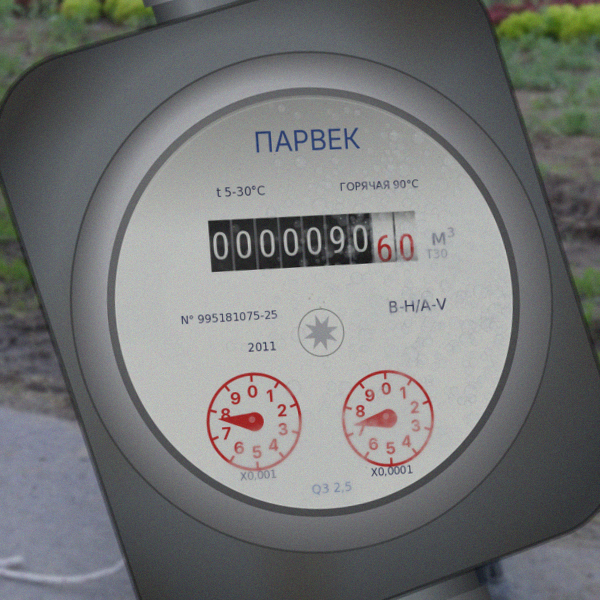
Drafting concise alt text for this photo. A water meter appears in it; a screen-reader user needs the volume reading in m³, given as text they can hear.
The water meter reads 90.5977 m³
